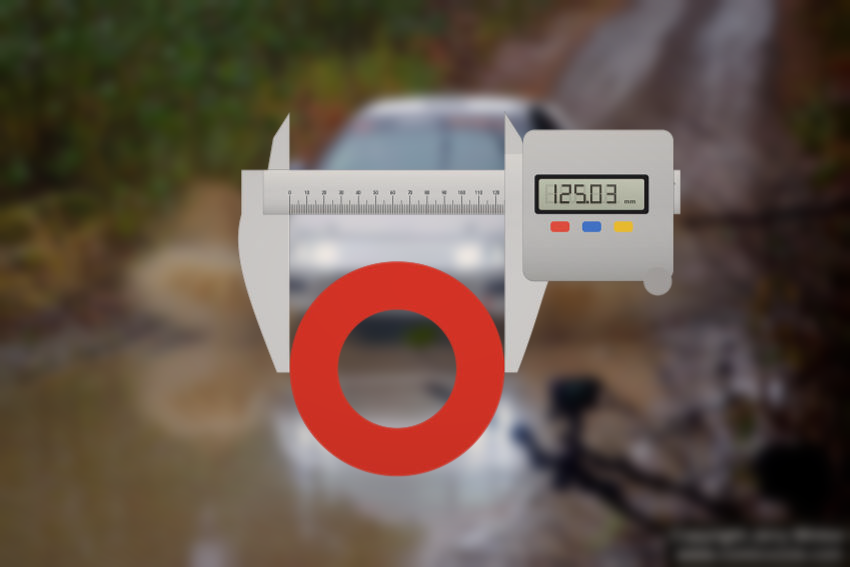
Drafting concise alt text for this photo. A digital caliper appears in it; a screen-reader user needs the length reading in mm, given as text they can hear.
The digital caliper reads 125.03 mm
